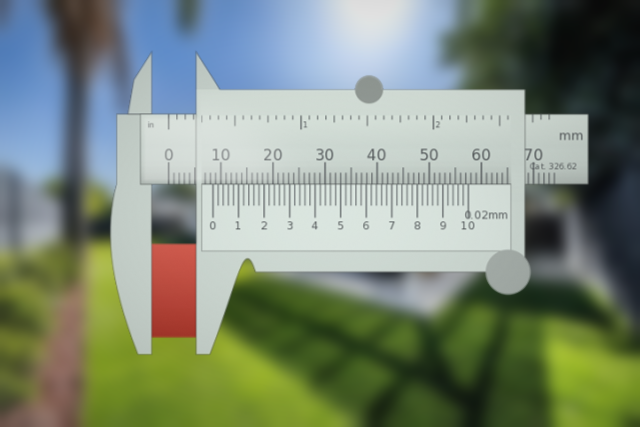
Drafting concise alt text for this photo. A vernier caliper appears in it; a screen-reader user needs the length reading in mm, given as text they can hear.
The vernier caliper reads 8.5 mm
